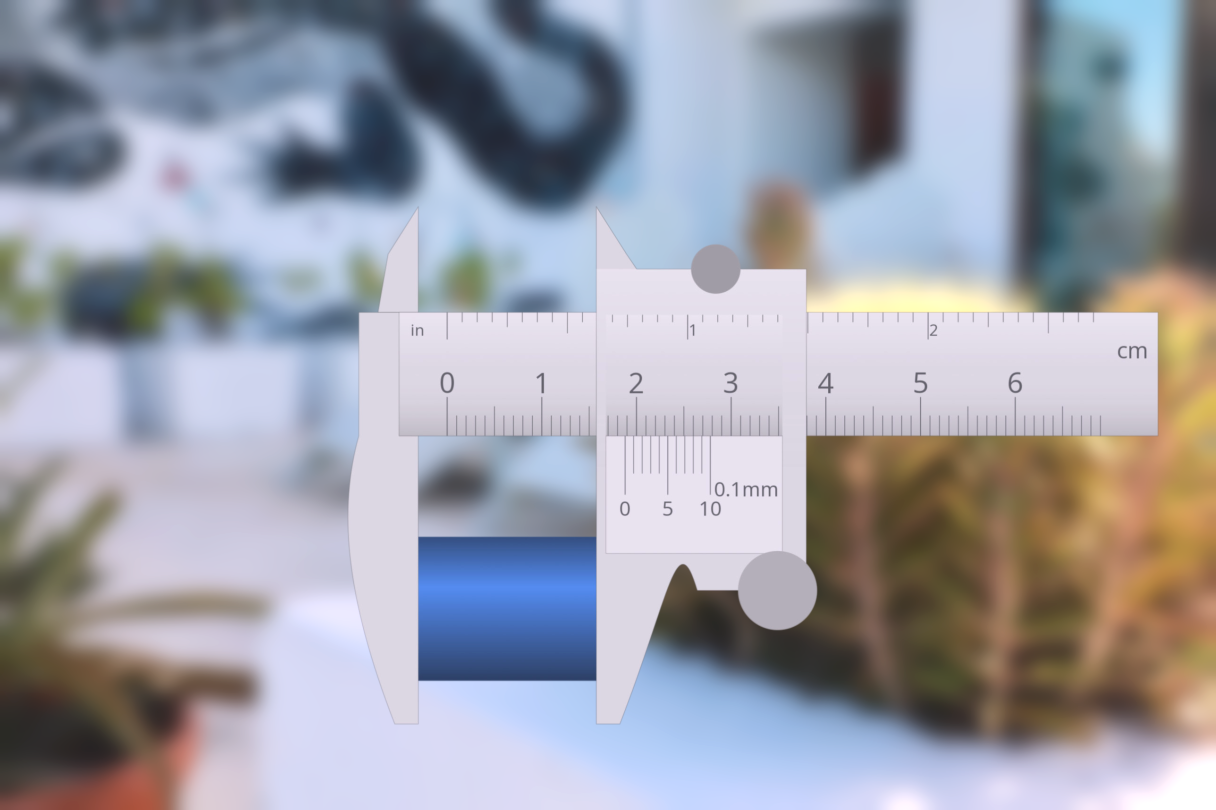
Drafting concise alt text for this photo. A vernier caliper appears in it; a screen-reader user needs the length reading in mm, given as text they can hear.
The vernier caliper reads 18.8 mm
